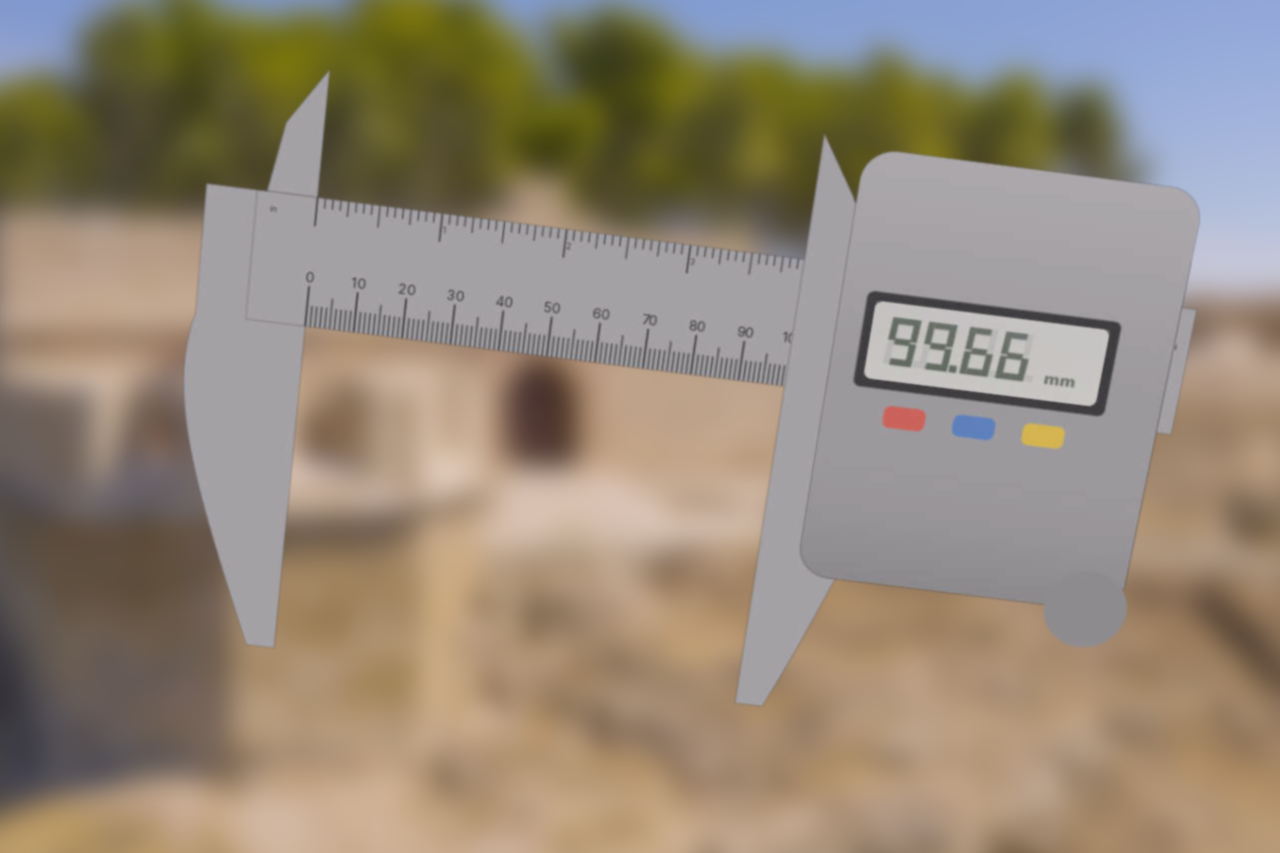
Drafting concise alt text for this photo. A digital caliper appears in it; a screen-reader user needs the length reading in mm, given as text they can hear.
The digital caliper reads 99.66 mm
